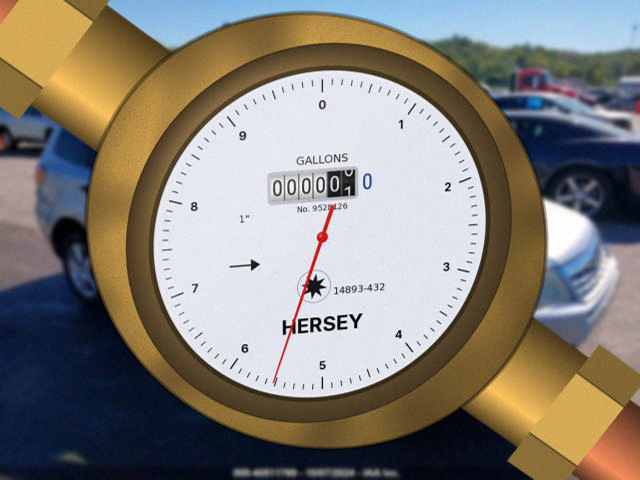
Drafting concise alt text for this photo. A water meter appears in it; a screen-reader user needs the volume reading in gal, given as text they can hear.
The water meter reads 5.5 gal
